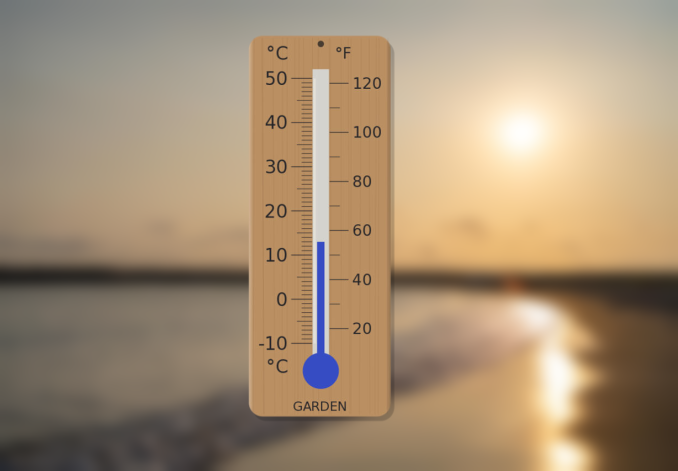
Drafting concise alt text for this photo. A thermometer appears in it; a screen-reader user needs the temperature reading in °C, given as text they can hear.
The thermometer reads 13 °C
